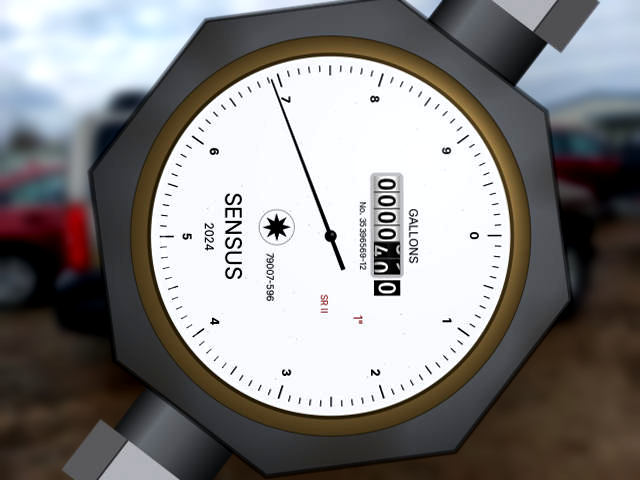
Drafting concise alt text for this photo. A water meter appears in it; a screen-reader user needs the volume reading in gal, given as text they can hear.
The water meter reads 396.9 gal
